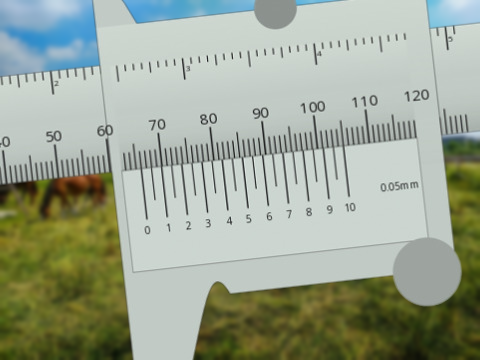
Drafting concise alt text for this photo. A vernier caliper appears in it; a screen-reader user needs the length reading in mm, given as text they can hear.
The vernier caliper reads 66.0 mm
